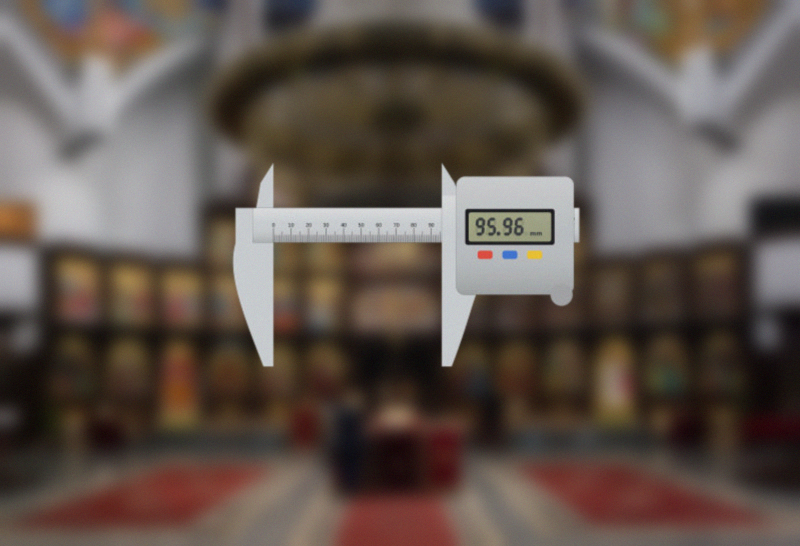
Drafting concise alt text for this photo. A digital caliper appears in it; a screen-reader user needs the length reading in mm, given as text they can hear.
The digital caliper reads 95.96 mm
